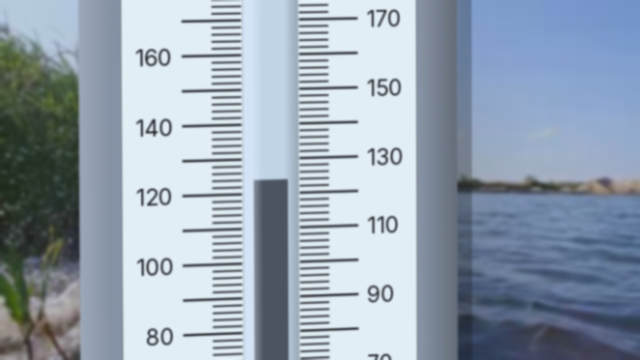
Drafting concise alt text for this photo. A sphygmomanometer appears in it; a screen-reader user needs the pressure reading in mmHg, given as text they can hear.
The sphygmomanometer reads 124 mmHg
